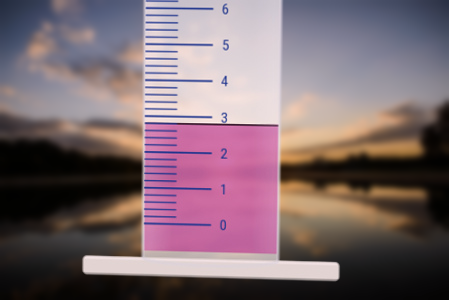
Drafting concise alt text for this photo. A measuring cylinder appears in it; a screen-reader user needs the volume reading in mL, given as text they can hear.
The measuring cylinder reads 2.8 mL
